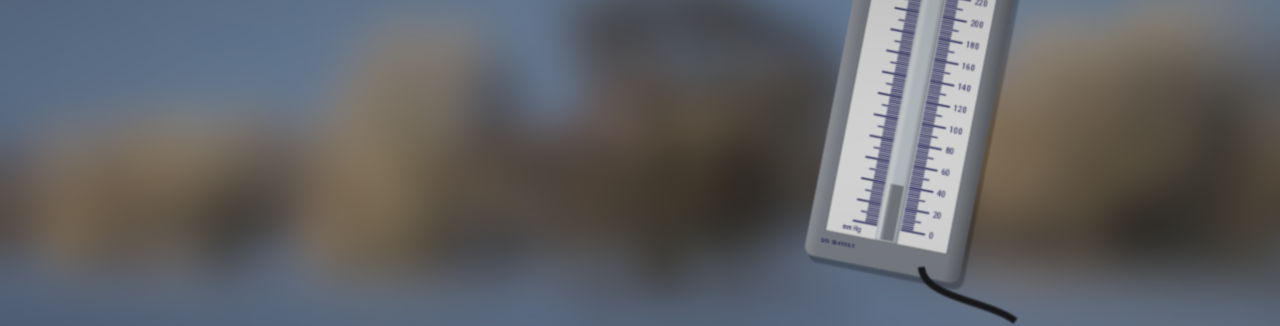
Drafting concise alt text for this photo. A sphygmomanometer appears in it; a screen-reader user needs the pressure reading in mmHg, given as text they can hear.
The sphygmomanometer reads 40 mmHg
